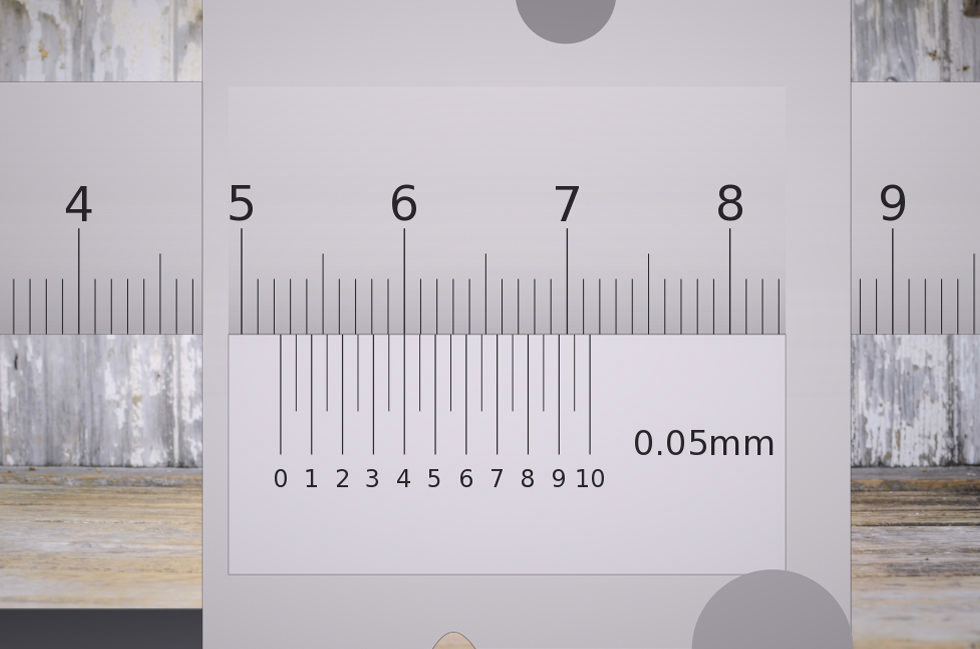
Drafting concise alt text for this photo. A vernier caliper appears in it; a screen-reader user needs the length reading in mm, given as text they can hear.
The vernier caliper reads 52.4 mm
